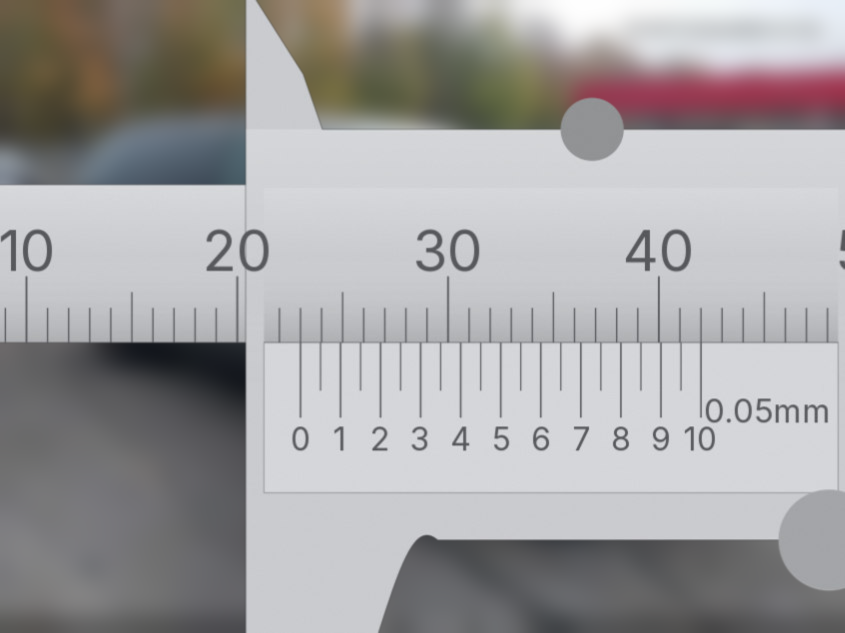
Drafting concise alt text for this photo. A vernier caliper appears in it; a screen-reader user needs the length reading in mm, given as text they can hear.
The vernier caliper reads 23.0 mm
